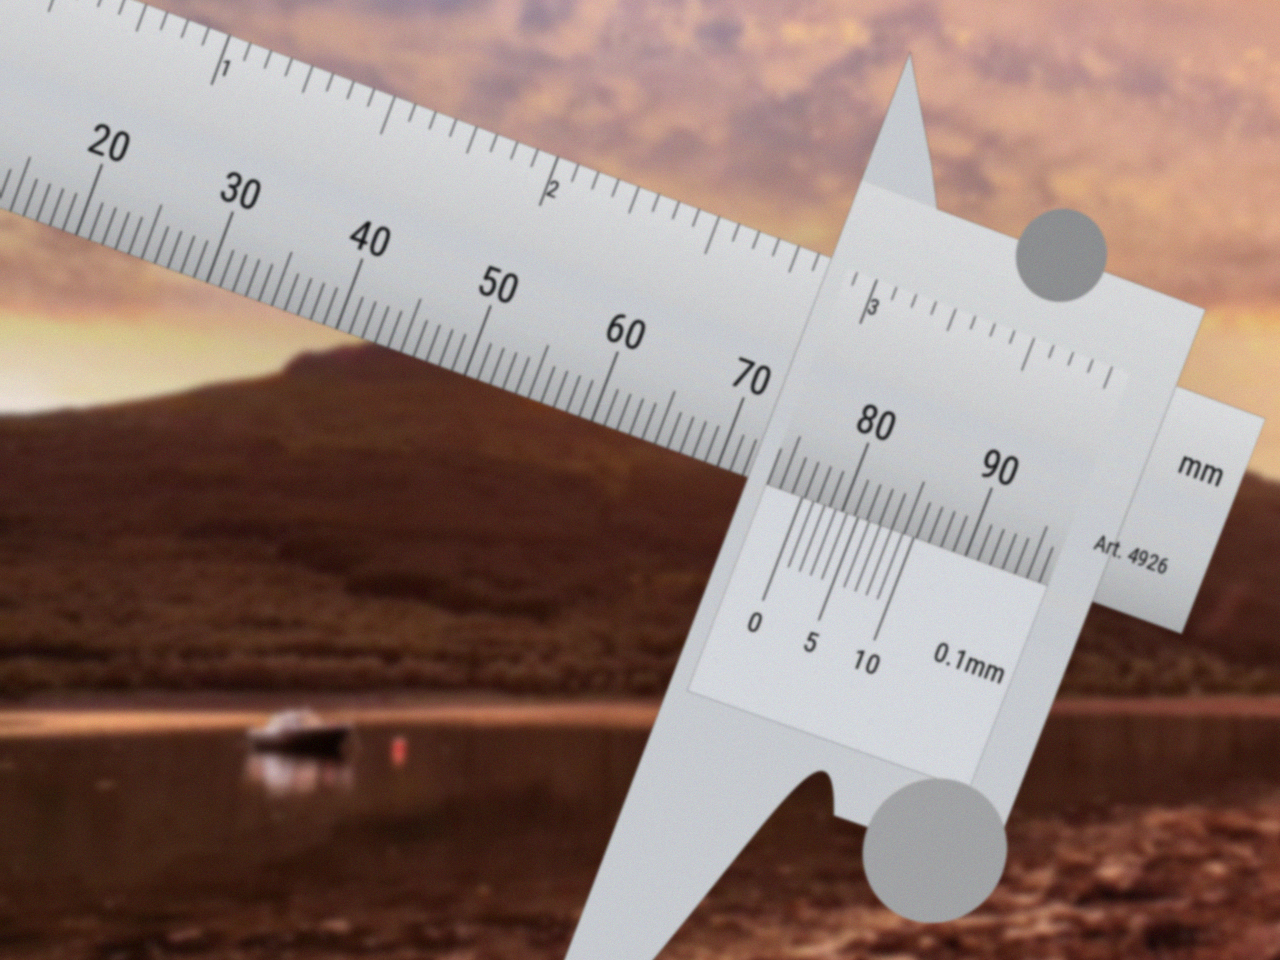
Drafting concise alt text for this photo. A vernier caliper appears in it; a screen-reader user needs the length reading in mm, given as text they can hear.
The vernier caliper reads 76.8 mm
